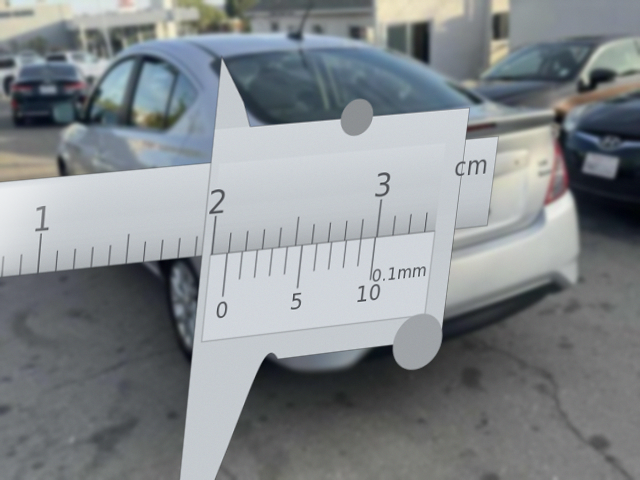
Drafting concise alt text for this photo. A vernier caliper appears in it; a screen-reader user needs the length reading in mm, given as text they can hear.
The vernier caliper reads 20.9 mm
